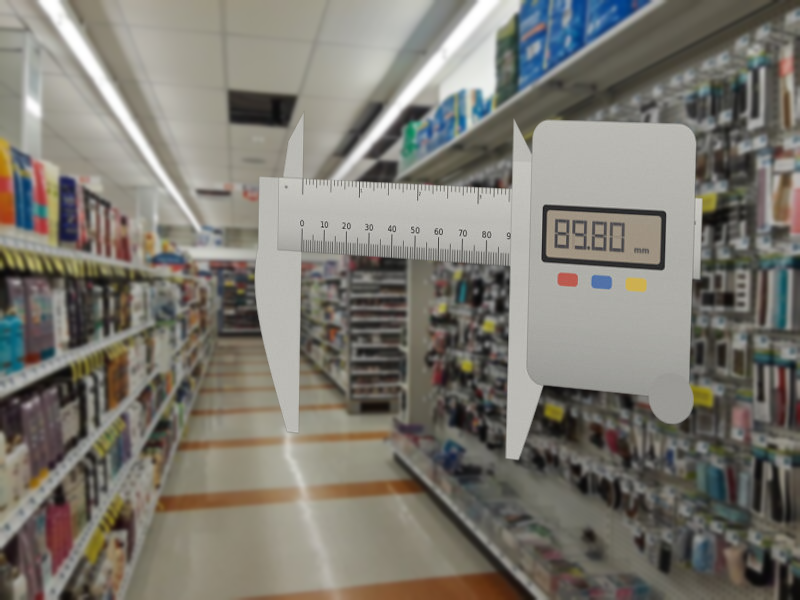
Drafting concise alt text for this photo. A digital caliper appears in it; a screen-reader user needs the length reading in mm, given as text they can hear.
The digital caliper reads 89.80 mm
